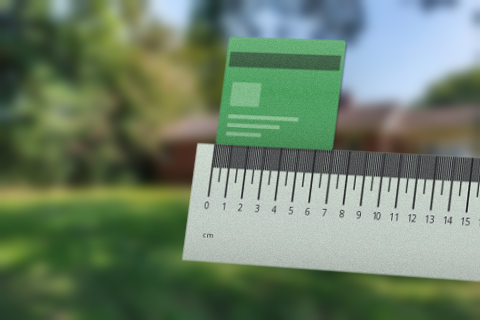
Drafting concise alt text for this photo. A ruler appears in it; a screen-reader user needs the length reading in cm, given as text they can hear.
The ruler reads 7 cm
